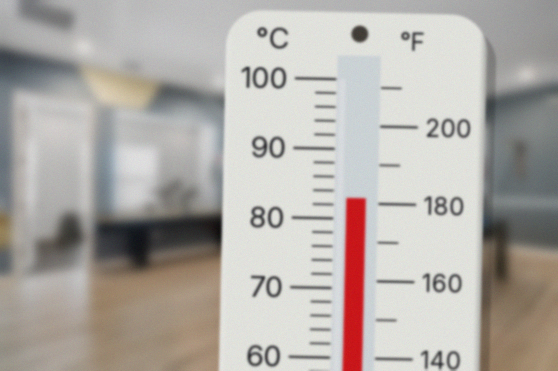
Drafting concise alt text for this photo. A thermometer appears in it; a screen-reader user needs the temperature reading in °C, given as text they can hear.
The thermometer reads 83 °C
